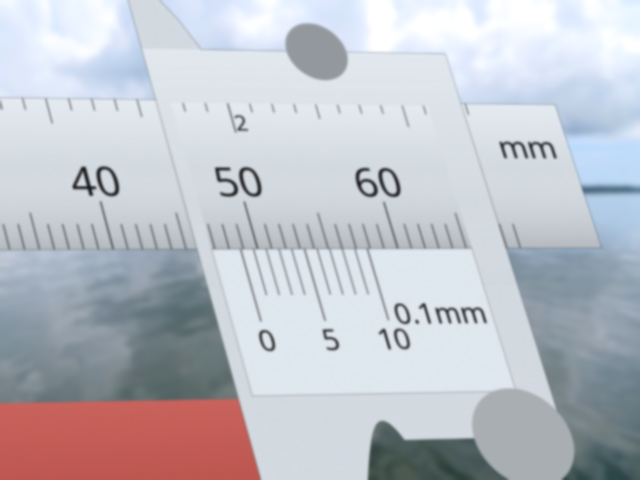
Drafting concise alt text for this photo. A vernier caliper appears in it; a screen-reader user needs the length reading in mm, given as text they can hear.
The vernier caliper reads 48.8 mm
